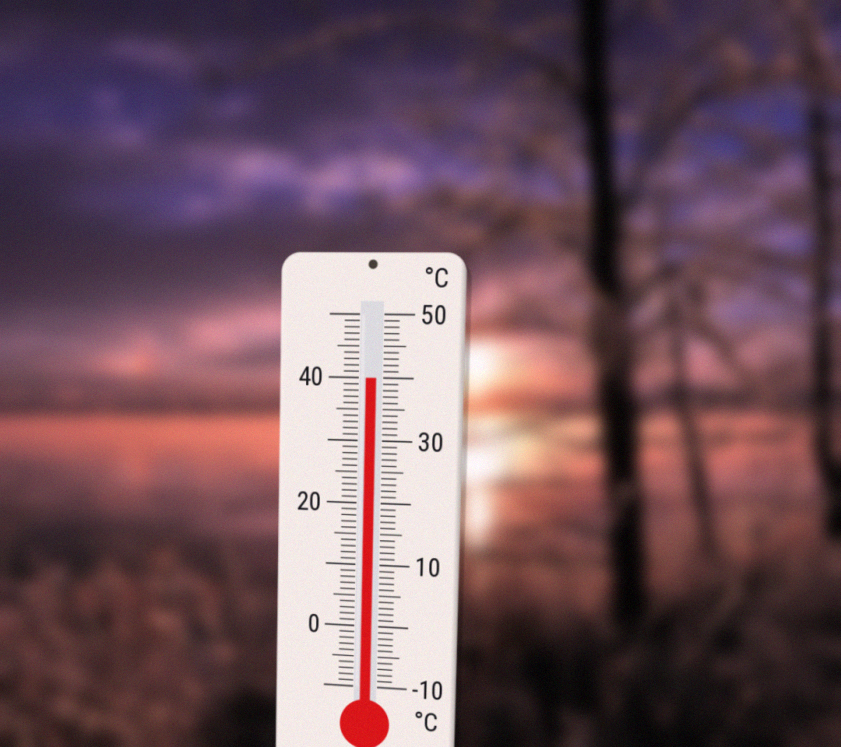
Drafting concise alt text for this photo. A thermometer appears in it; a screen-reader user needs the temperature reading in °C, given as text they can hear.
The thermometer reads 40 °C
